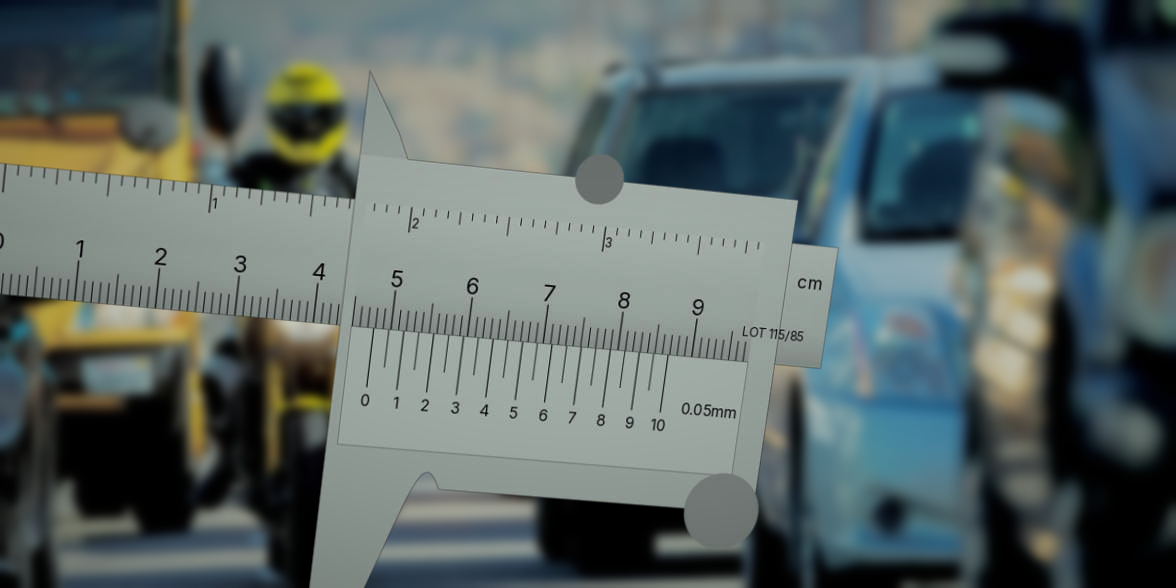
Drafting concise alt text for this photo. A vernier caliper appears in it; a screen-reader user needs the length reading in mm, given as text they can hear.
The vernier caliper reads 47.8 mm
